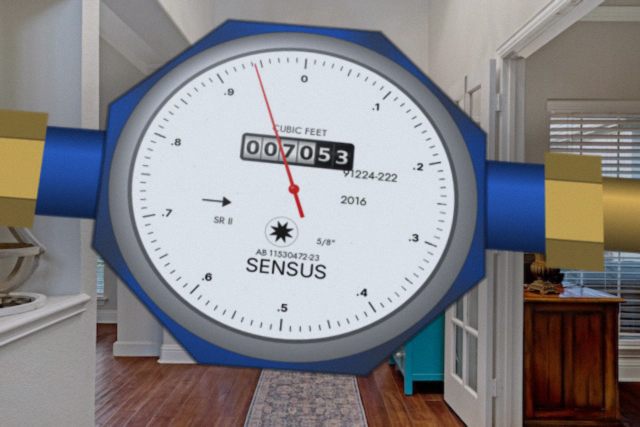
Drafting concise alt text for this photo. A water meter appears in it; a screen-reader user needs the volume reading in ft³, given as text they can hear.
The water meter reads 7052.94 ft³
